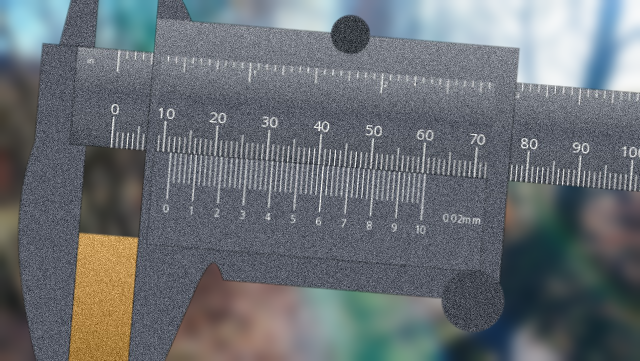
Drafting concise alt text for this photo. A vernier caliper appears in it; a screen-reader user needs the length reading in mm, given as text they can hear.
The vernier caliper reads 11.5 mm
